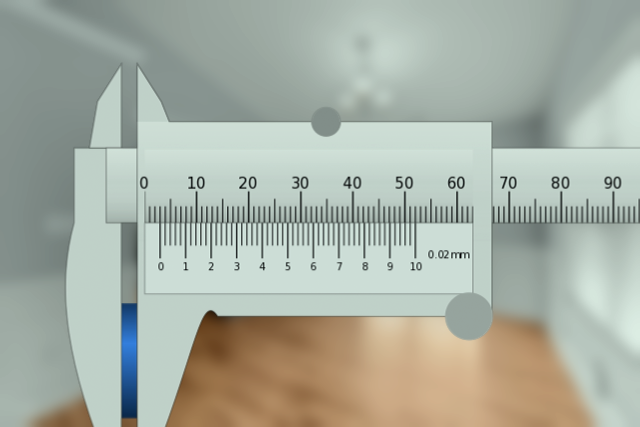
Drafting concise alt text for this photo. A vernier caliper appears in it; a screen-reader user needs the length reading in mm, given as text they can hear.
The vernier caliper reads 3.0 mm
